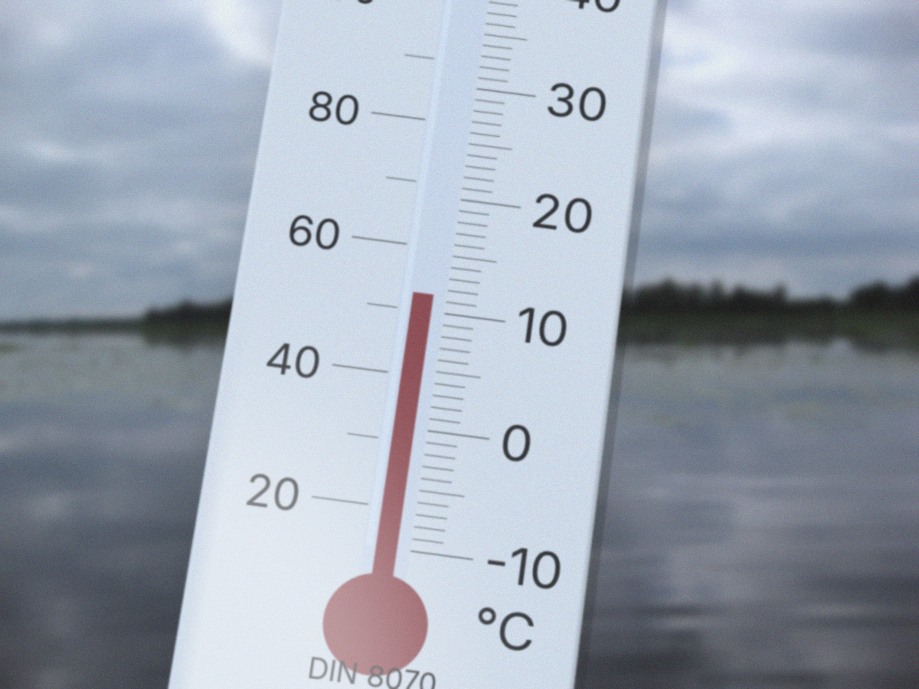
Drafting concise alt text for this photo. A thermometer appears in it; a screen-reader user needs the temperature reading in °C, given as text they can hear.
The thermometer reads 11.5 °C
